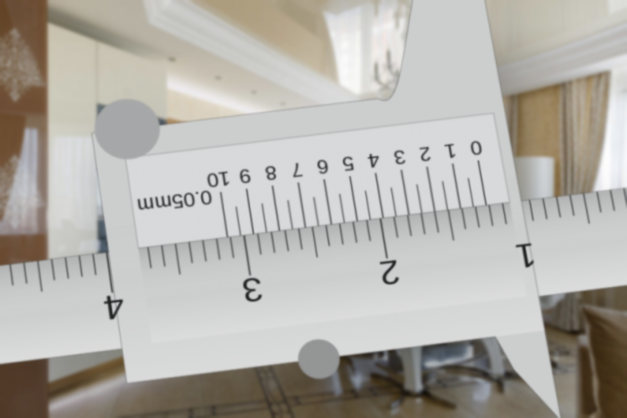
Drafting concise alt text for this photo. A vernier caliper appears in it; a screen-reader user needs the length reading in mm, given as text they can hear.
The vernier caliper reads 12.2 mm
